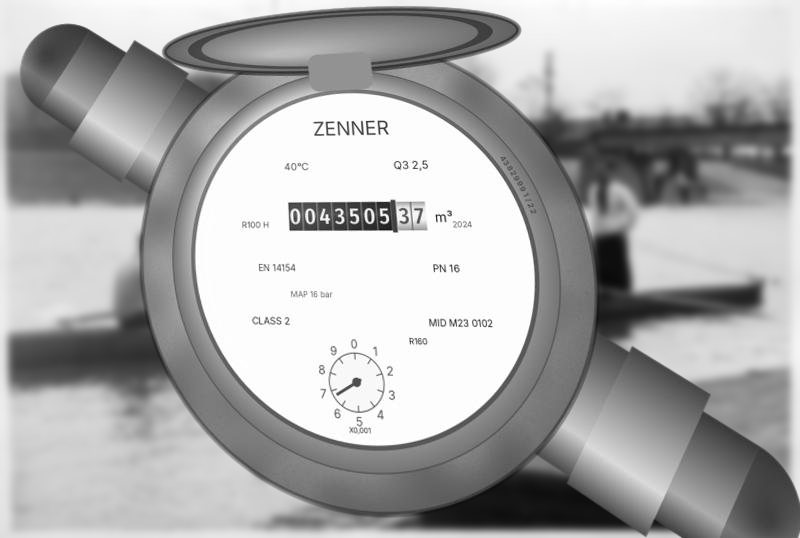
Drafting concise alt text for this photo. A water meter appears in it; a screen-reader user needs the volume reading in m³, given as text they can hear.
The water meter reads 43505.376 m³
